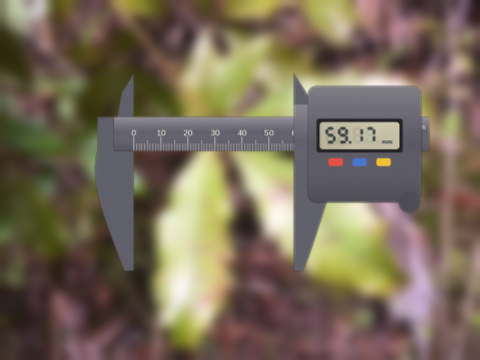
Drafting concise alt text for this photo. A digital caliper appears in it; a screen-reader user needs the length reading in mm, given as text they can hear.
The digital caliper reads 59.17 mm
